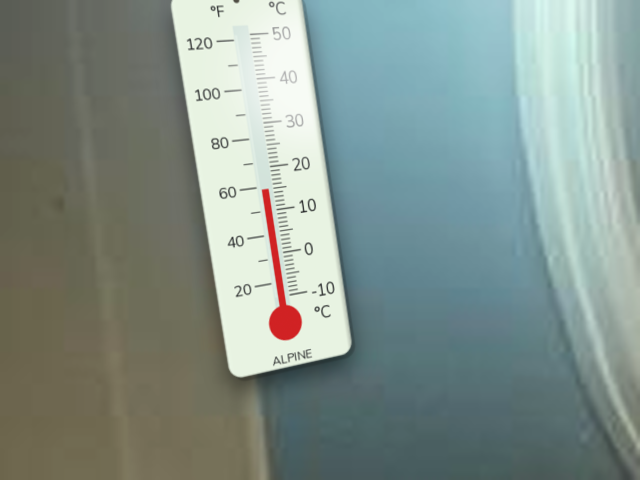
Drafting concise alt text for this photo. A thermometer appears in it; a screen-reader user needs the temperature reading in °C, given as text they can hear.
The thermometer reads 15 °C
